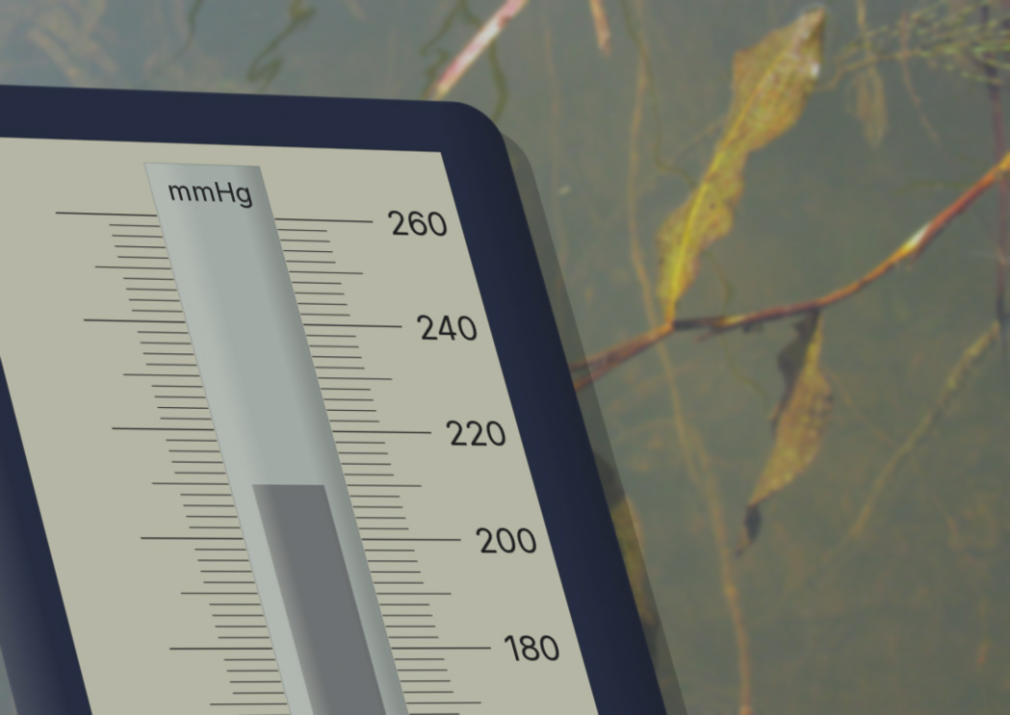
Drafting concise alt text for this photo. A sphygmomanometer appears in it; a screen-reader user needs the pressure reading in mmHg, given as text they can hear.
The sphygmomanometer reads 210 mmHg
